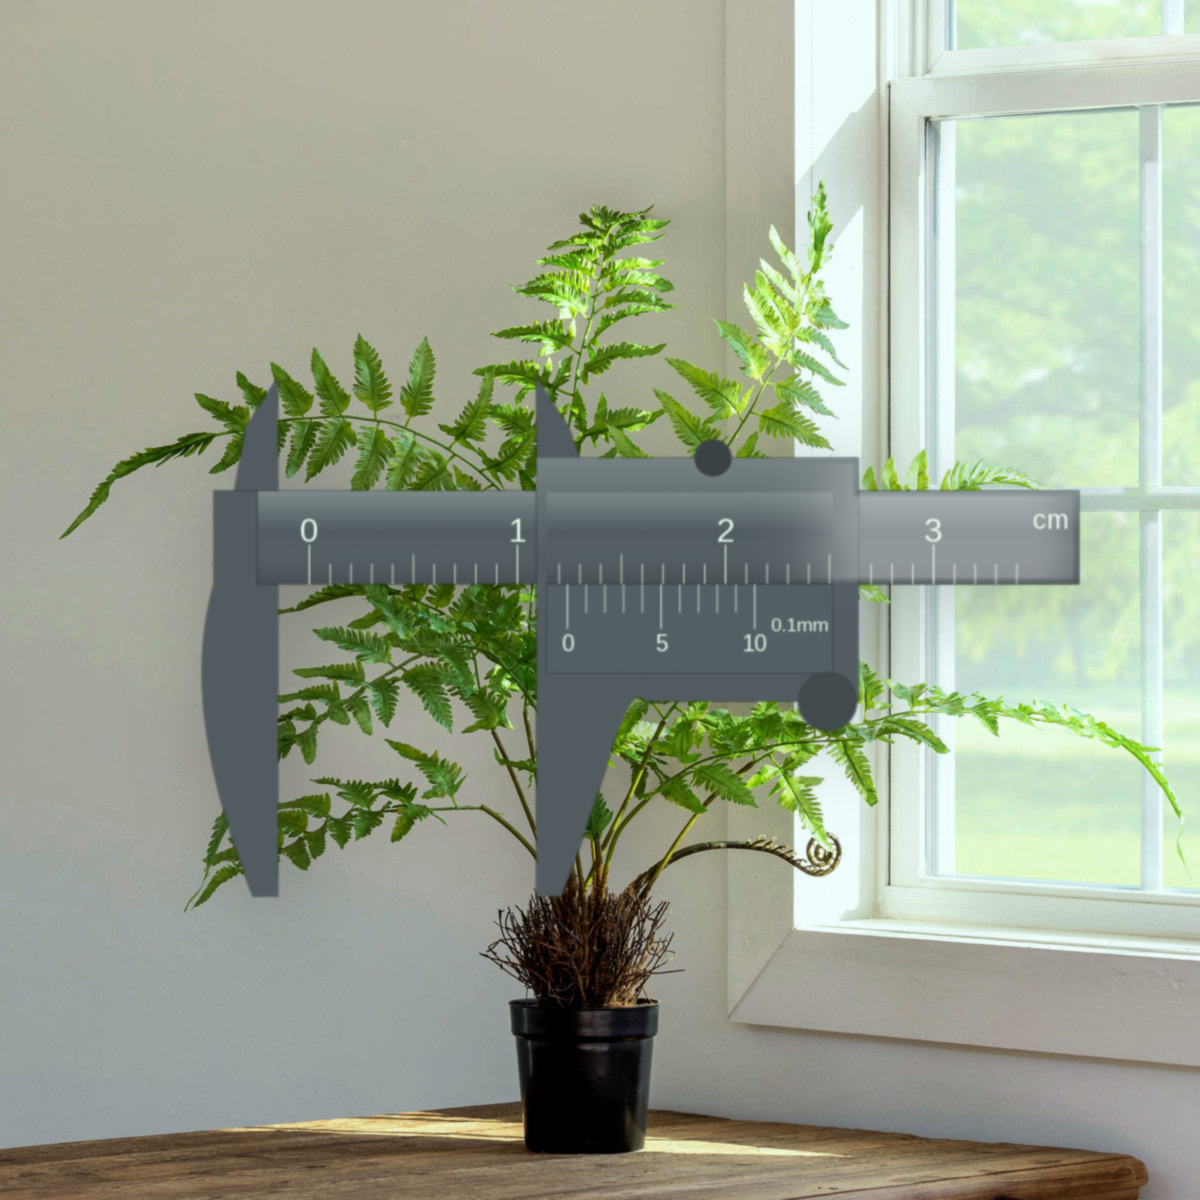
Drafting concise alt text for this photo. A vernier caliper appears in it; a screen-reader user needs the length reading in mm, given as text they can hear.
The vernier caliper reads 12.4 mm
